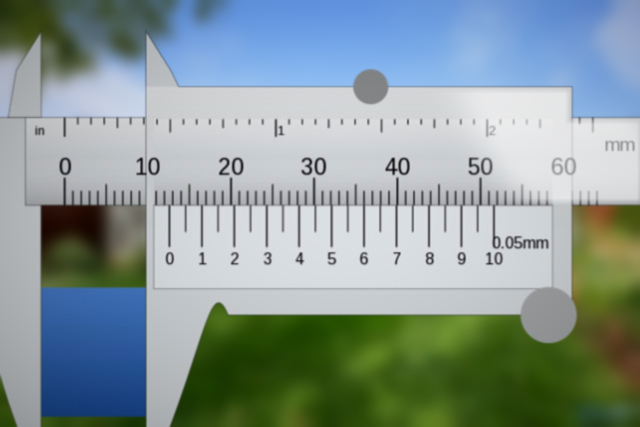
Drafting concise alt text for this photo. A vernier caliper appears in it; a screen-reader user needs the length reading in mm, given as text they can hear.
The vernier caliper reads 12.6 mm
